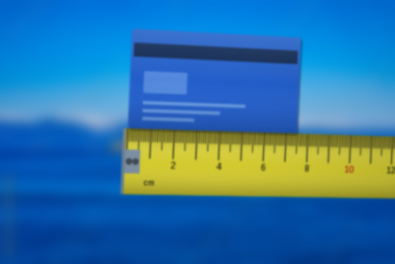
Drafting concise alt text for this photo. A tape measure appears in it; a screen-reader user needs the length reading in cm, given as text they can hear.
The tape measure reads 7.5 cm
